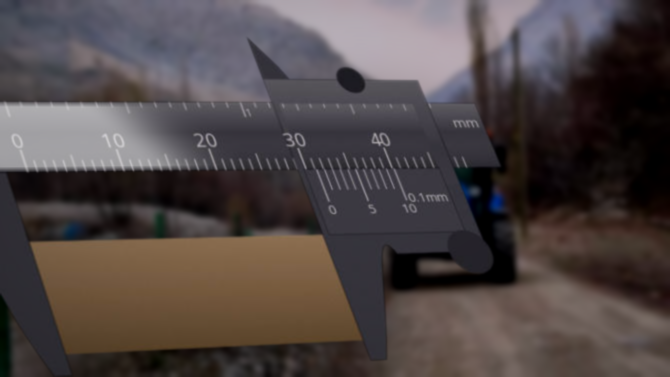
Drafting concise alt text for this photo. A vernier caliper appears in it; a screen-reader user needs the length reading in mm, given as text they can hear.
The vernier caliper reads 31.2 mm
